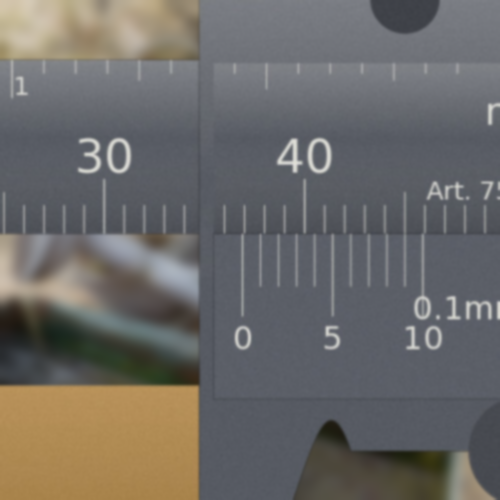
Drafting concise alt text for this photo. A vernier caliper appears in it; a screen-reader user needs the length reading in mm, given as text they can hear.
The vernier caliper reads 36.9 mm
